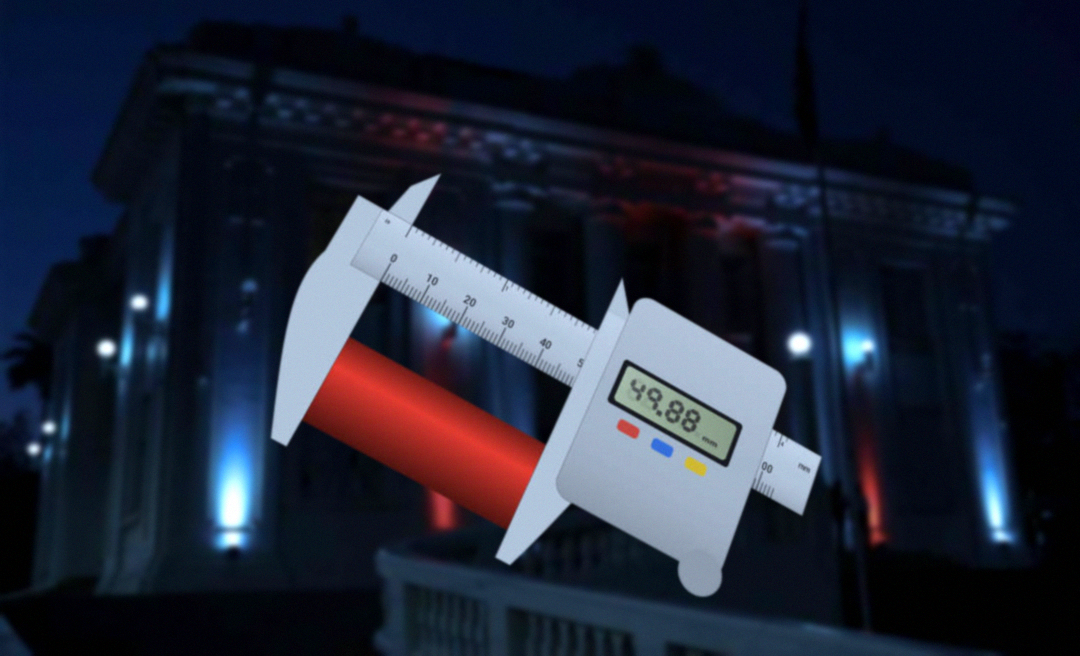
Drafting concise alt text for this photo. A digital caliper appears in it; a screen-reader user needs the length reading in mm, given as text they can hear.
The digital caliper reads 49.88 mm
